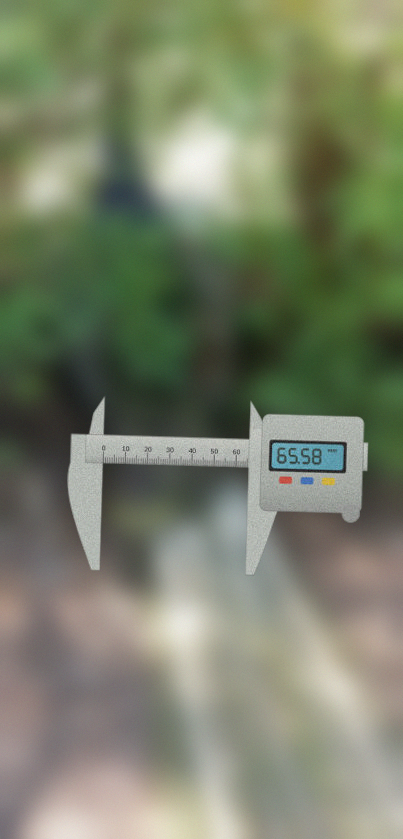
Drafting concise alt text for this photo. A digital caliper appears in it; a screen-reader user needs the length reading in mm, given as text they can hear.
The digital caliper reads 65.58 mm
